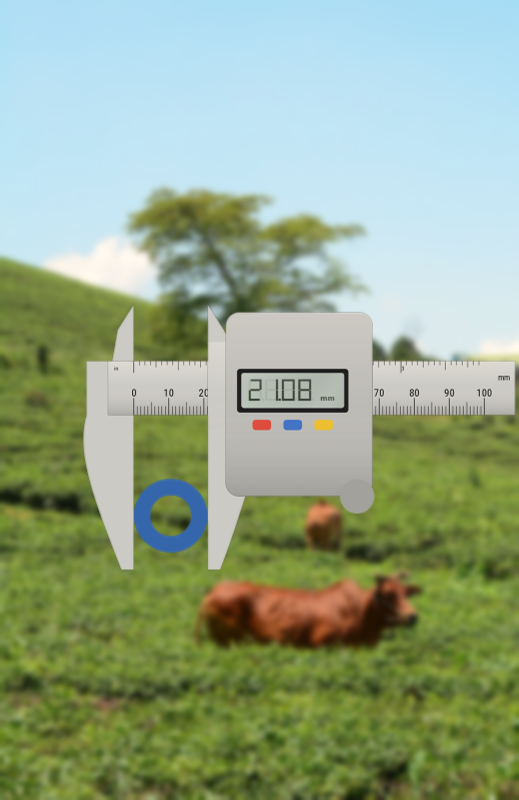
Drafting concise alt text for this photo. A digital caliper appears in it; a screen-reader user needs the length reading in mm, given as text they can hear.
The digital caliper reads 21.08 mm
